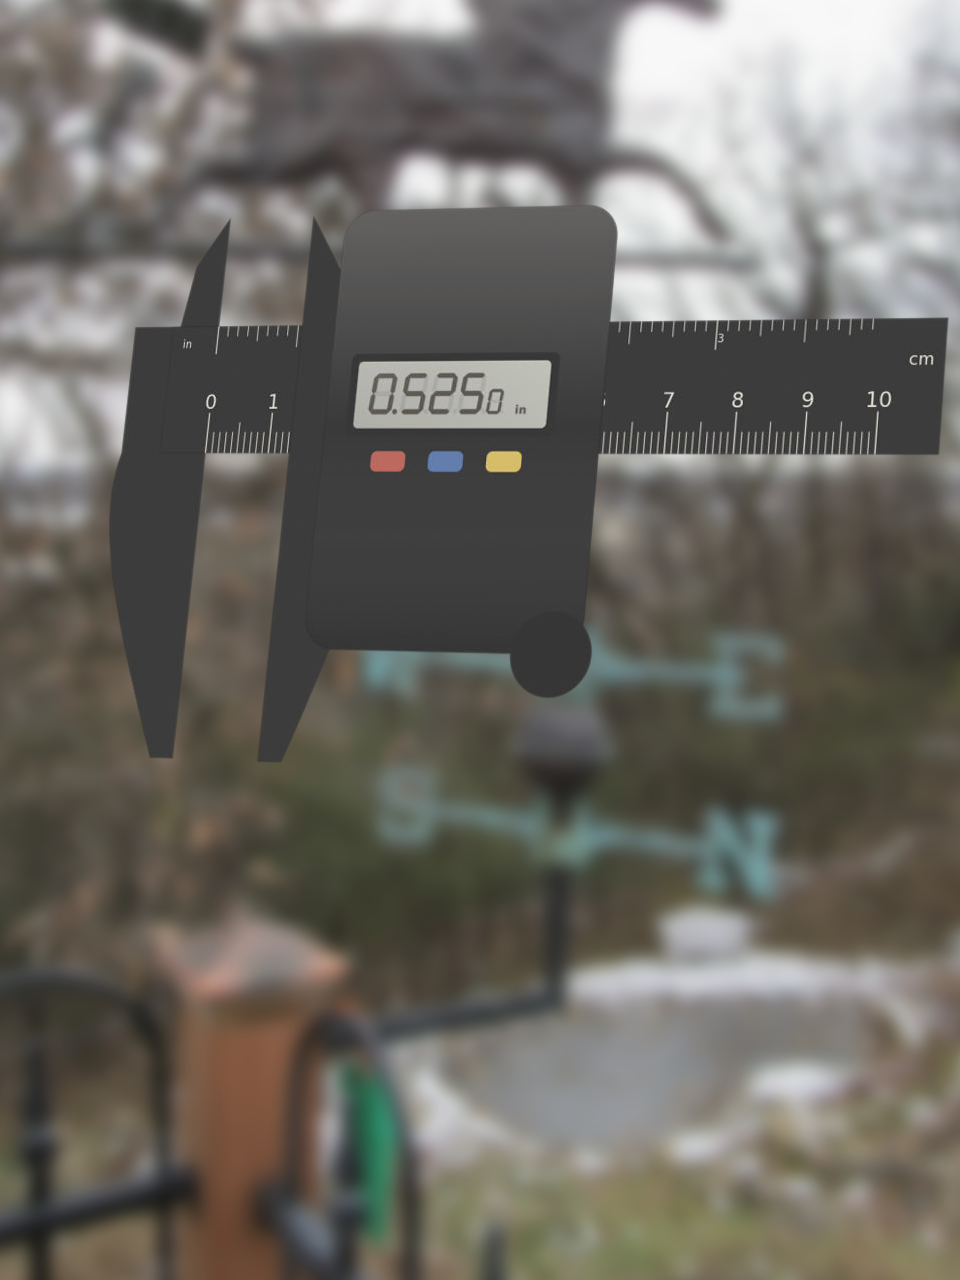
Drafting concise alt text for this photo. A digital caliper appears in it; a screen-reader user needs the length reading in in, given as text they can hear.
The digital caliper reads 0.5250 in
